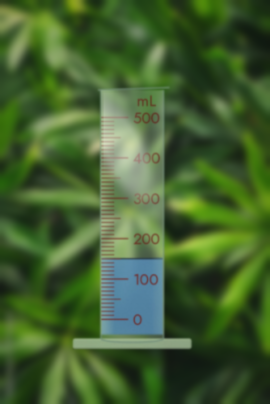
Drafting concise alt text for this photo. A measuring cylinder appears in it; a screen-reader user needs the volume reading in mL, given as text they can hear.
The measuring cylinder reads 150 mL
